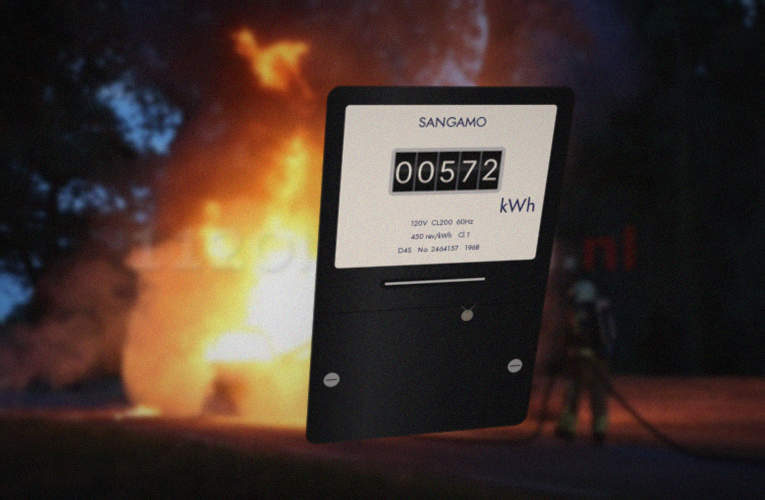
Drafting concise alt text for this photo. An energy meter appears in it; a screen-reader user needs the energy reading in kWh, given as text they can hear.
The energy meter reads 572 kWh
